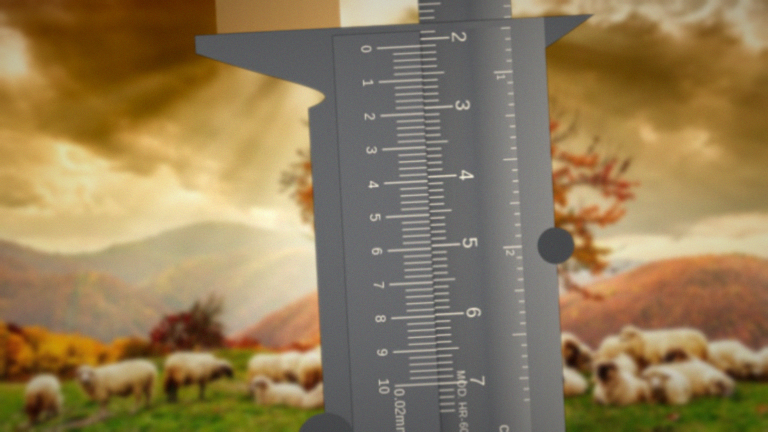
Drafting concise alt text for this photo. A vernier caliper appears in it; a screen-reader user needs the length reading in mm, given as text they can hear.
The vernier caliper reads 21.0 mm
